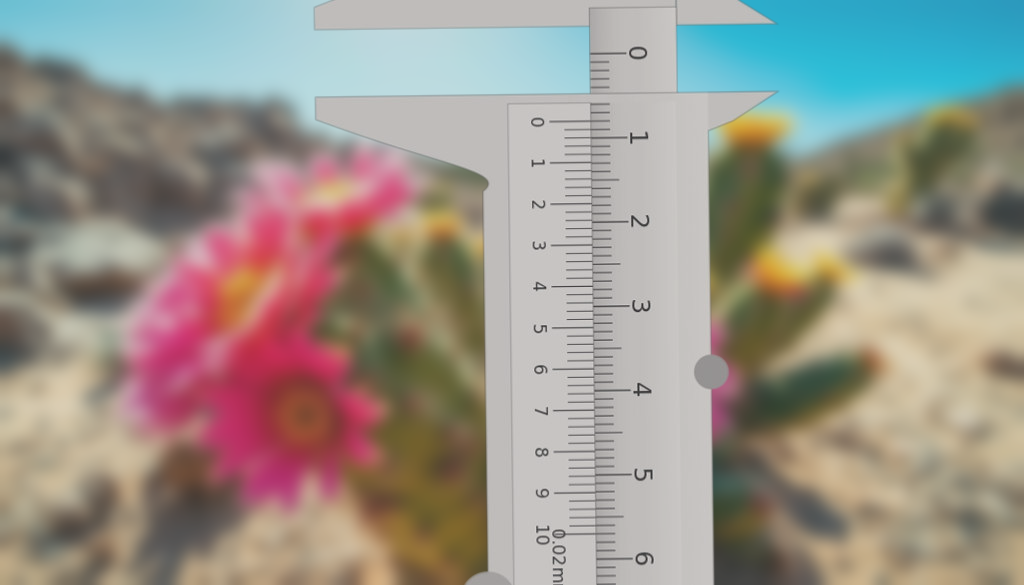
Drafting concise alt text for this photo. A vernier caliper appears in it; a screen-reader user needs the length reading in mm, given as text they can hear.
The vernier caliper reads 8.0 mm
